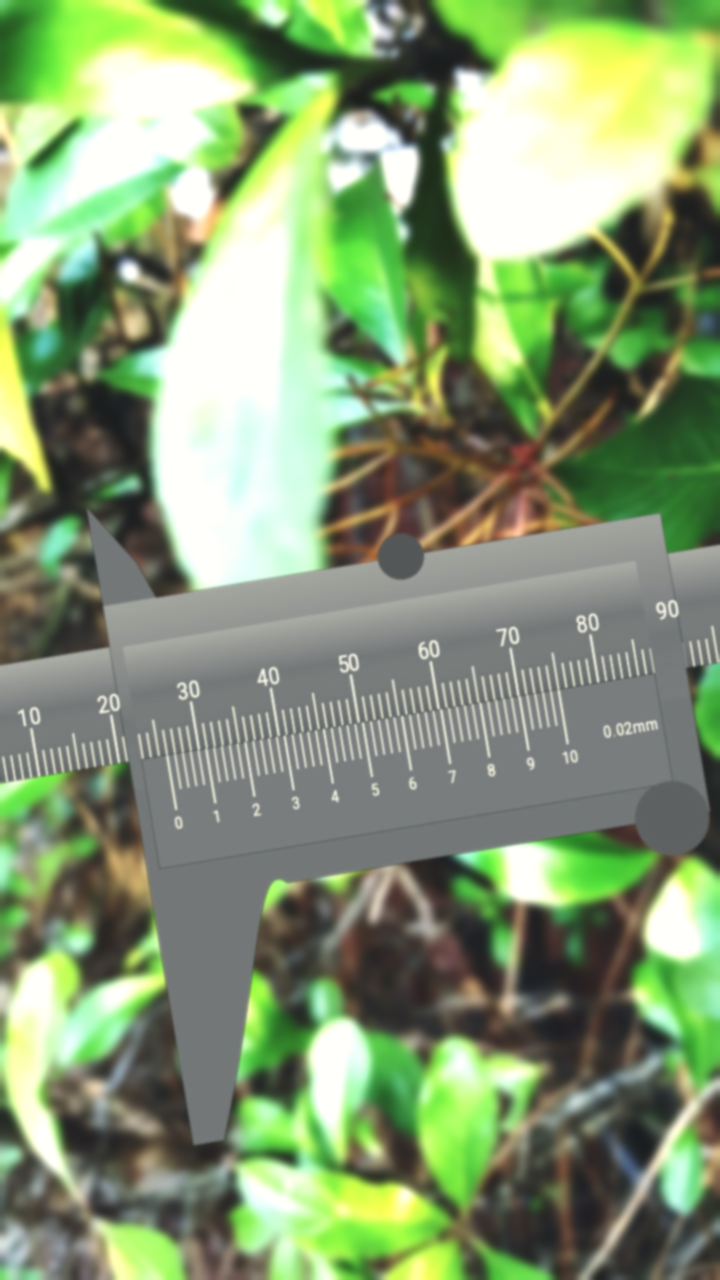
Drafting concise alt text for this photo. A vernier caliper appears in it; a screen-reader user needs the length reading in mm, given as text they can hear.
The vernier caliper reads 26.0 mm
